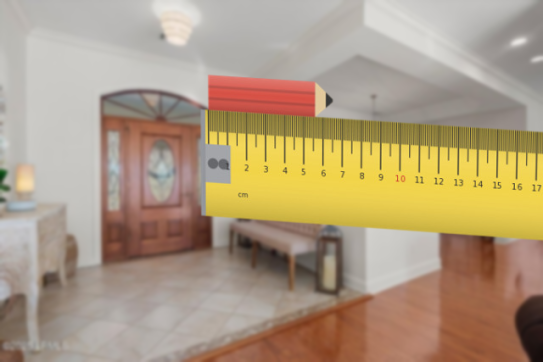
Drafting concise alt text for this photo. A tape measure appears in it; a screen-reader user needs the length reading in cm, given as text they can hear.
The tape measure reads 6.5 cm
